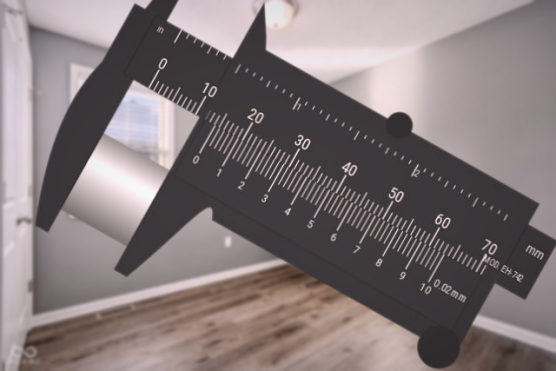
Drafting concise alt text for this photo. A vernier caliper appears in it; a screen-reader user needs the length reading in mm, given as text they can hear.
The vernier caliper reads 14.2 mm
